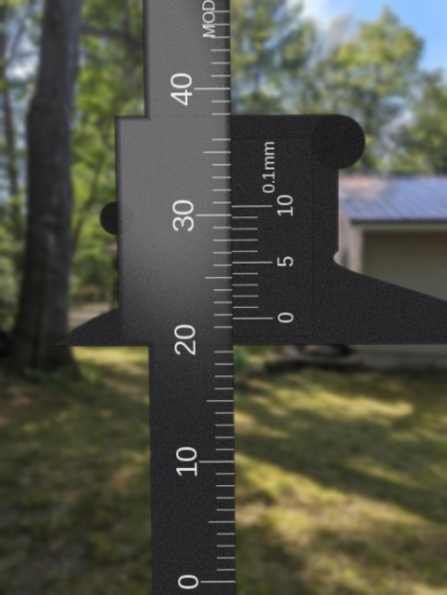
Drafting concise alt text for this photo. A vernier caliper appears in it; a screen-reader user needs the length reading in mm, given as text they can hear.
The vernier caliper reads 21.7 mm
